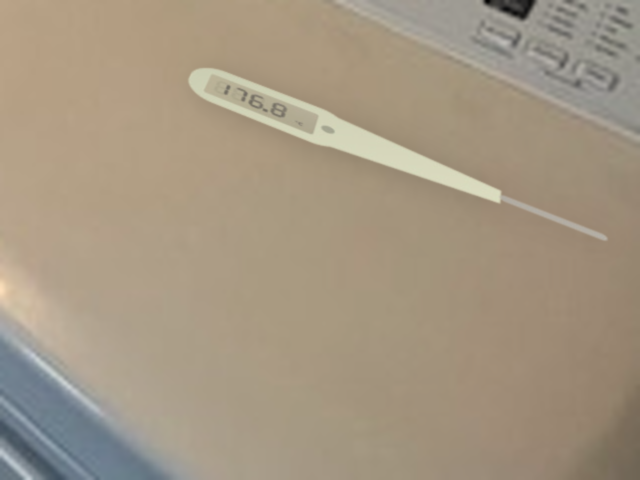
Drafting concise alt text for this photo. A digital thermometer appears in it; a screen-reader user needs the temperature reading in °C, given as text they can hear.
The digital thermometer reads 176.8 °C
